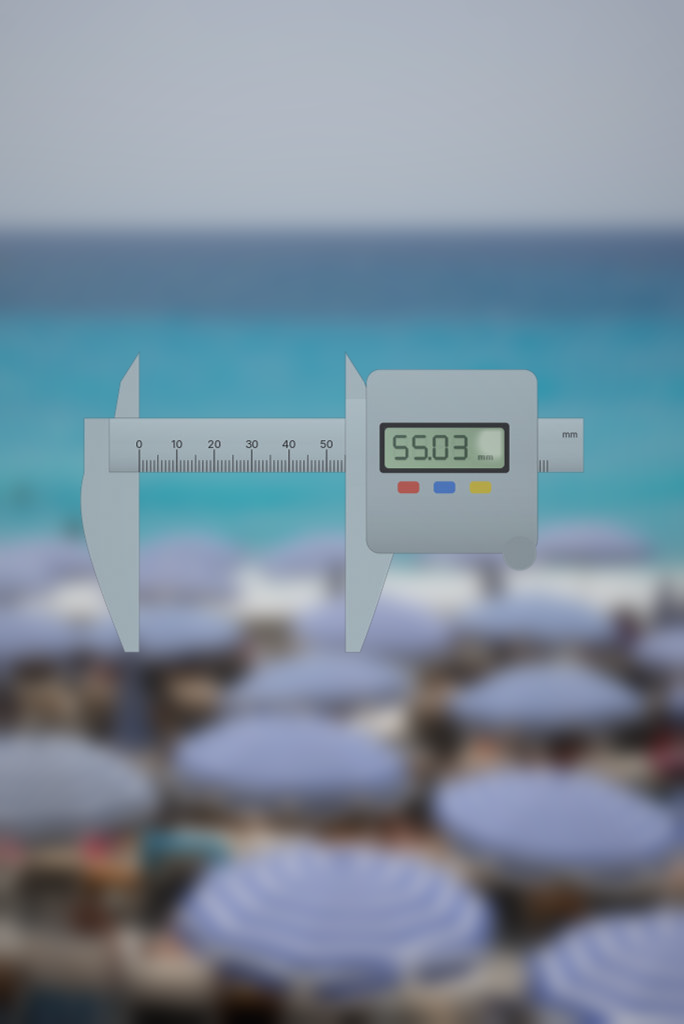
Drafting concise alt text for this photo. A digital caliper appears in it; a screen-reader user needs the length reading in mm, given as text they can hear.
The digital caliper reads 55.03 mm
